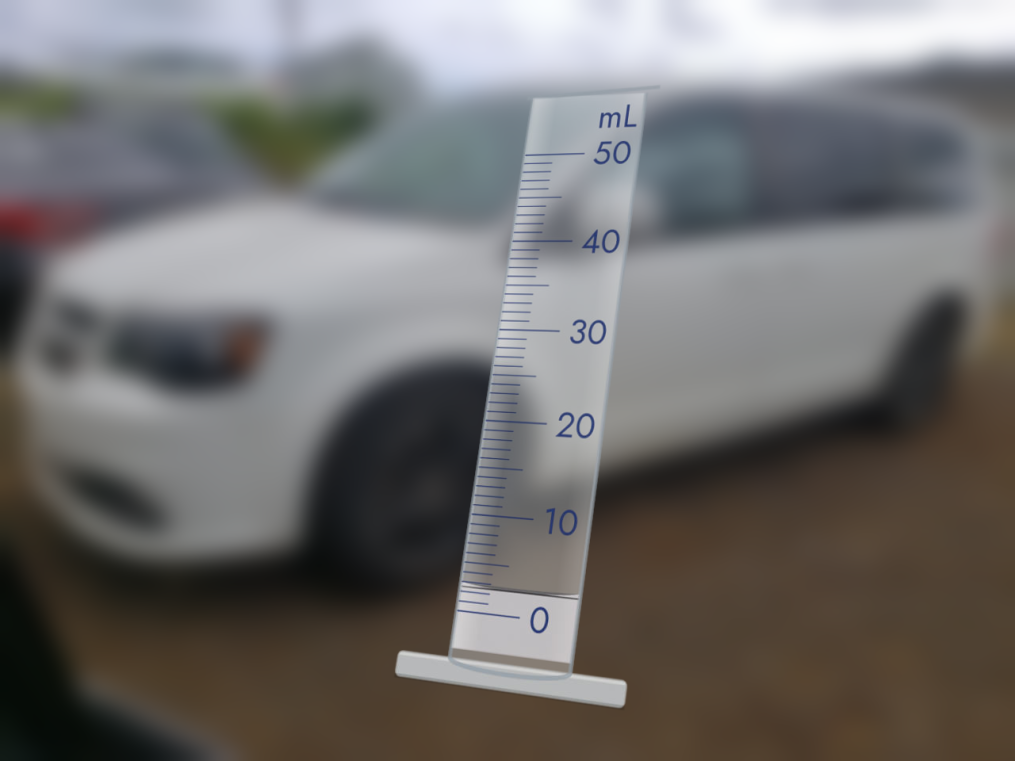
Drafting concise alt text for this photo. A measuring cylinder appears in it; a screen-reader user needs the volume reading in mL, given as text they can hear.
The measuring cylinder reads 2.5 mL
